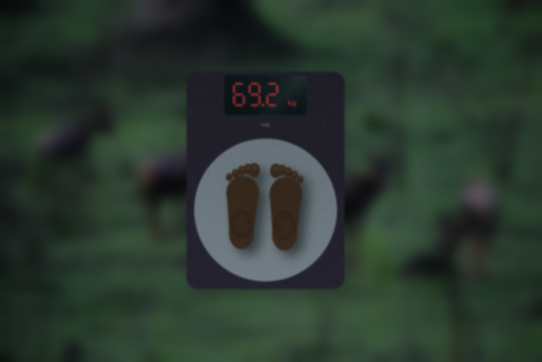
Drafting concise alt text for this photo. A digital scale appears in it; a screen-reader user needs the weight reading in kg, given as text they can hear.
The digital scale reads 69.2 kg
